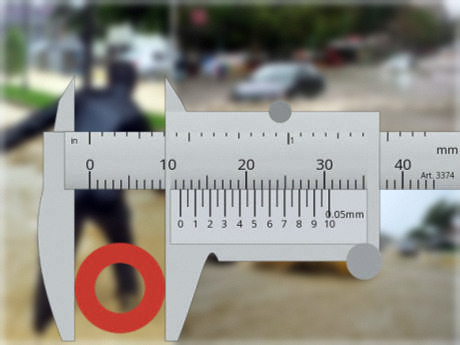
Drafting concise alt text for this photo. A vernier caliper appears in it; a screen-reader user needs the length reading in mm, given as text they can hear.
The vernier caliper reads 11.6 mm
